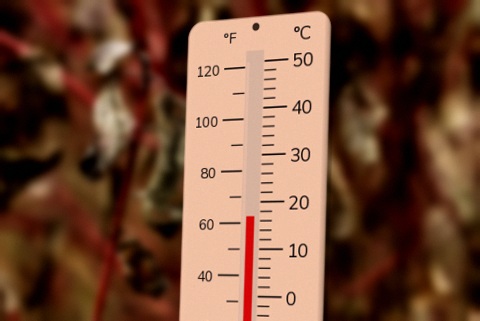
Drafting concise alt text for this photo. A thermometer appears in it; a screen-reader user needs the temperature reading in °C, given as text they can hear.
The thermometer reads 17 °C
